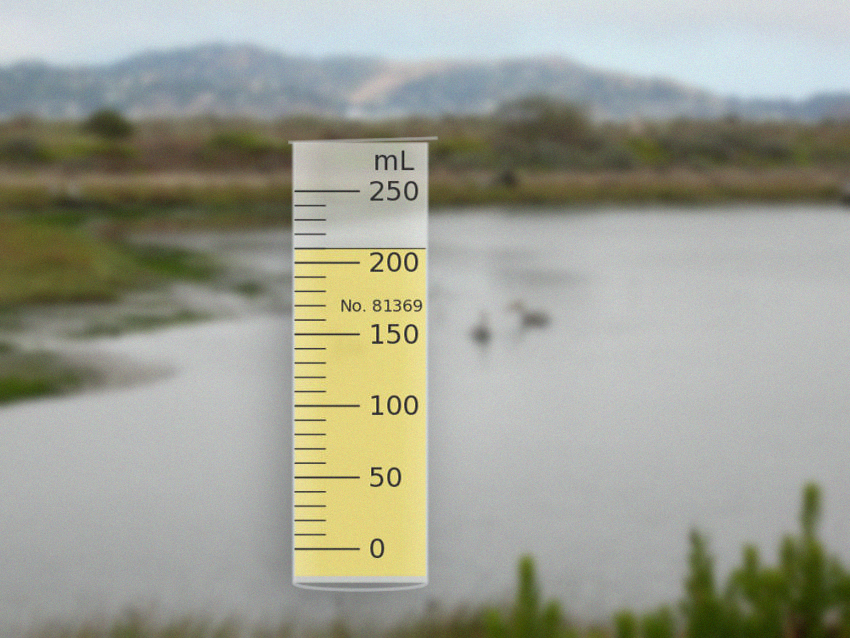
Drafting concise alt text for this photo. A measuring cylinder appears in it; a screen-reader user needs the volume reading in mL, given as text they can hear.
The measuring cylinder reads 210 mL
